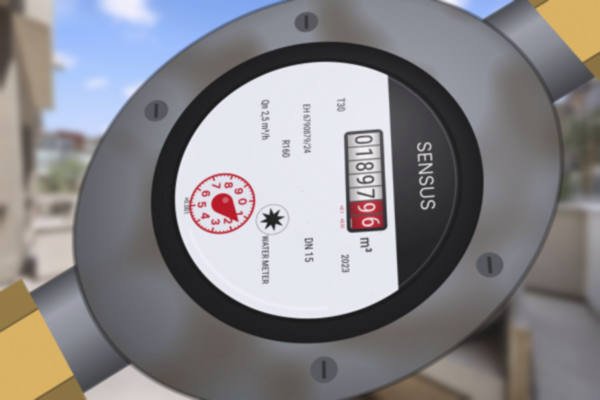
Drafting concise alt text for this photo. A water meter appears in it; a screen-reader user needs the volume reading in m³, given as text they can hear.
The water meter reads 1897.961 m³
